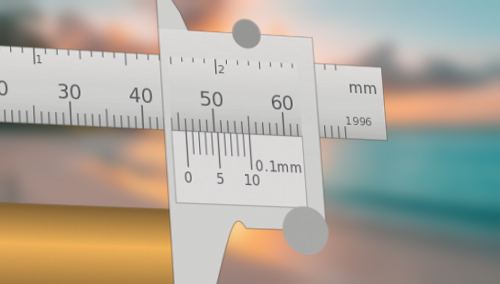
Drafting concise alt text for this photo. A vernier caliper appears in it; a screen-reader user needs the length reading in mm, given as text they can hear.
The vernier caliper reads 46.0 mm
